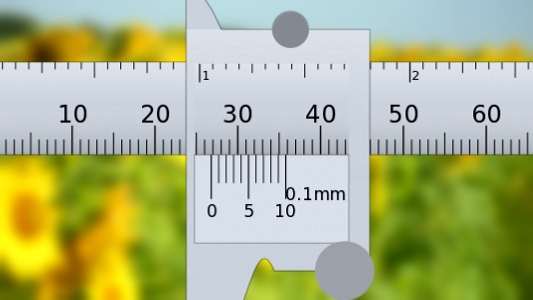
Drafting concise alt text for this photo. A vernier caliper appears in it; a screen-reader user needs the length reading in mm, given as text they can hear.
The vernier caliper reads 26.8 mm
